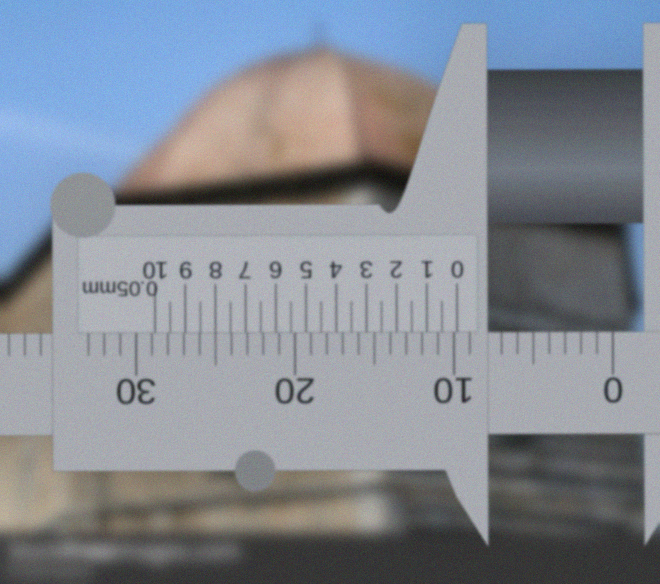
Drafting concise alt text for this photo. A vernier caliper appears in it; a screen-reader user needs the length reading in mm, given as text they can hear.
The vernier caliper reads 9.8 mm
